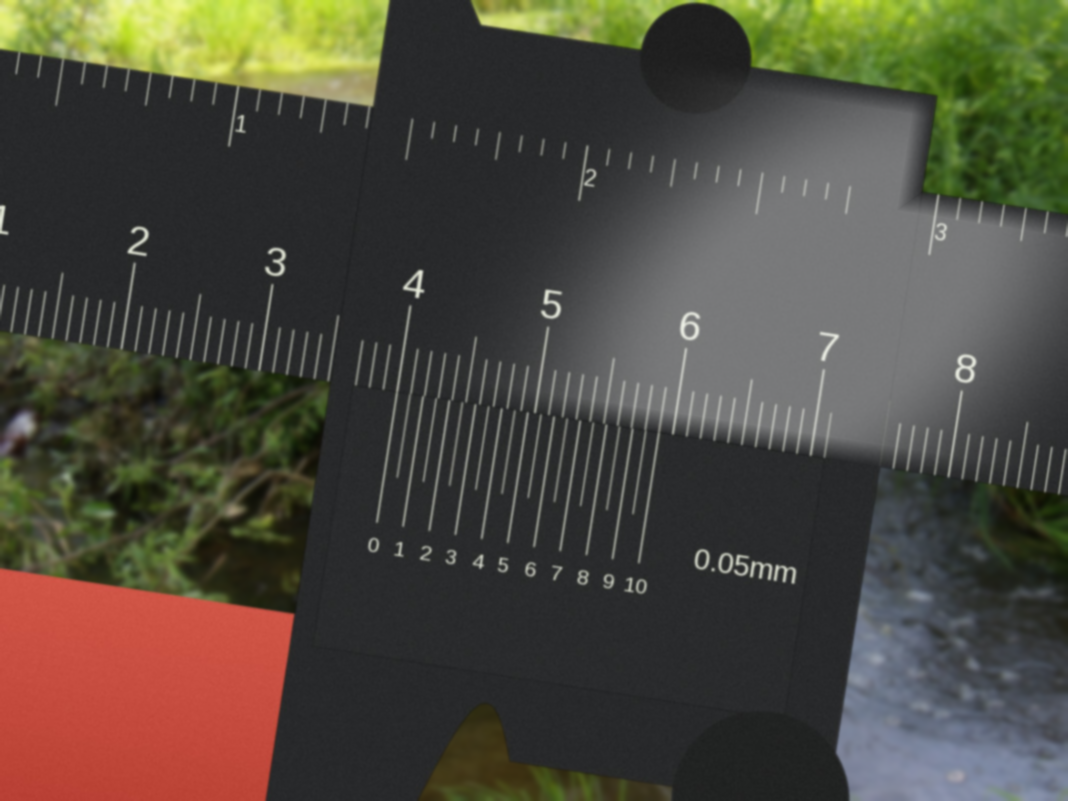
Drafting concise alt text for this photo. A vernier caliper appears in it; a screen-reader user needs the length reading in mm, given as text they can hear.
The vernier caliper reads 40.0 mm
